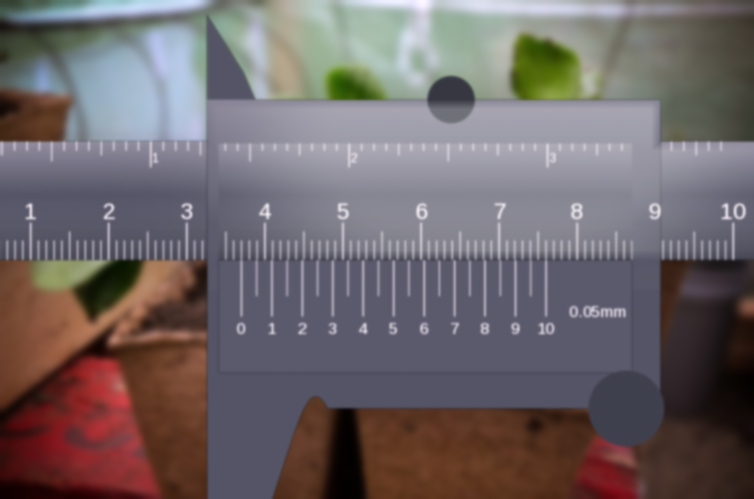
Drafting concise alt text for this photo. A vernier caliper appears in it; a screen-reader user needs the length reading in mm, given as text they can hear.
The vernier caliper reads 37.0 mm
